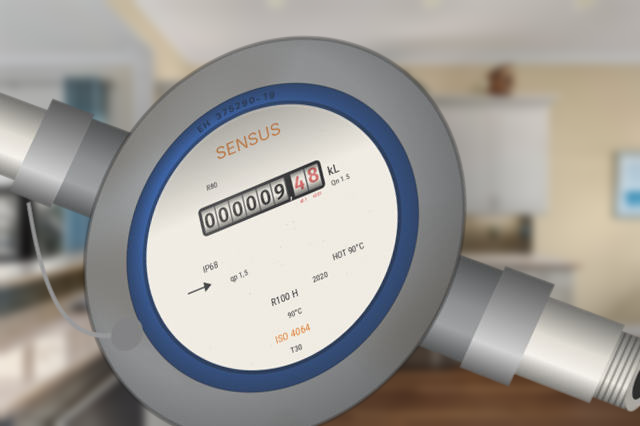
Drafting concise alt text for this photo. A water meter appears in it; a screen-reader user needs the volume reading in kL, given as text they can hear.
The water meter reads 9.48 kL
